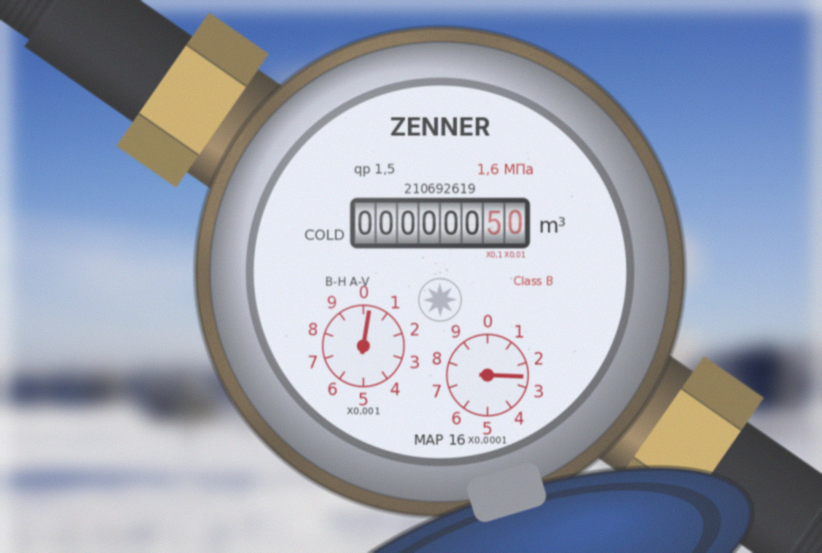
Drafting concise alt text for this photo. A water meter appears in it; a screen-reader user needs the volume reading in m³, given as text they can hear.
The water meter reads 0.5002 m³
